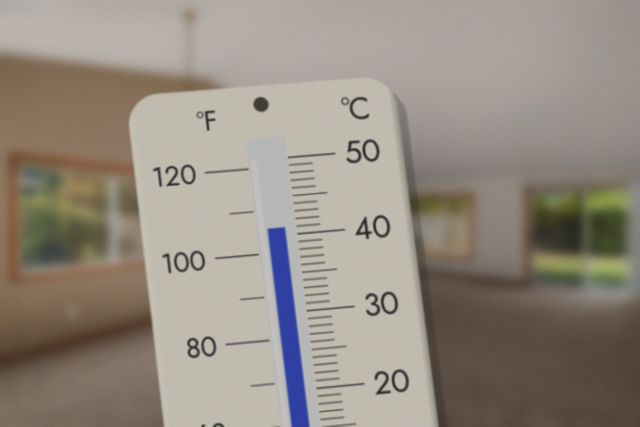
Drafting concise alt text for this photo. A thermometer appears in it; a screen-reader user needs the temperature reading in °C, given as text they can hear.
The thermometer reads 41 °C
